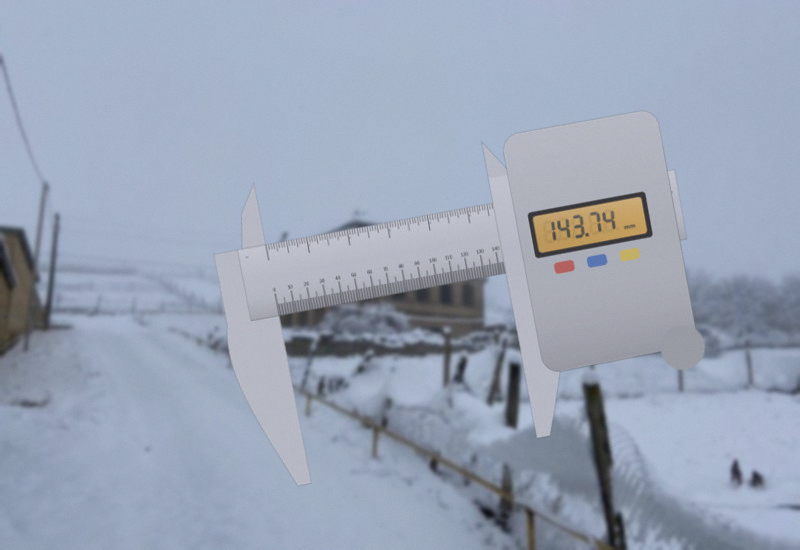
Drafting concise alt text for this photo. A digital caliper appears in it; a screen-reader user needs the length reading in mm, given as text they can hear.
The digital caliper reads 143.74 mm
